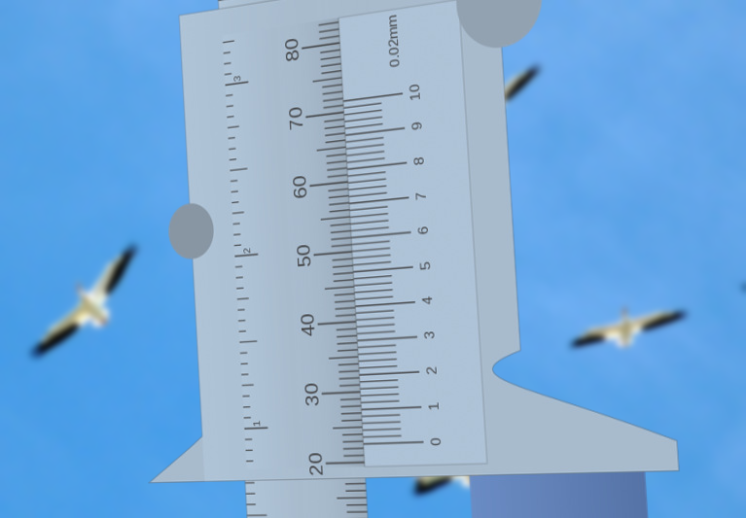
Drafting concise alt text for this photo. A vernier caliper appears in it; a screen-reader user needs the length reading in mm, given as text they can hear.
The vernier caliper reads 22.6 mm
